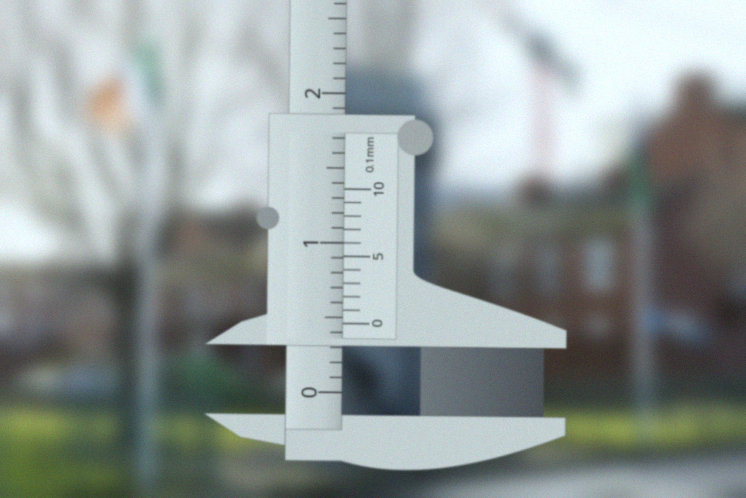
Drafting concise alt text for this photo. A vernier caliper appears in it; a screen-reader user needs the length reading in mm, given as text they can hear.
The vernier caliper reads 4.6 mm
